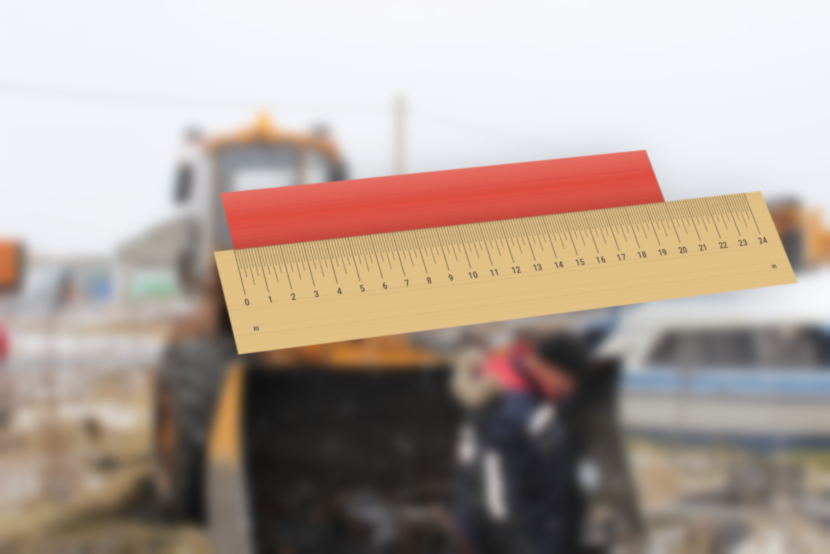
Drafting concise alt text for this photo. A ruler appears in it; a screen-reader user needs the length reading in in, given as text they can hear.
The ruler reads 20 in
